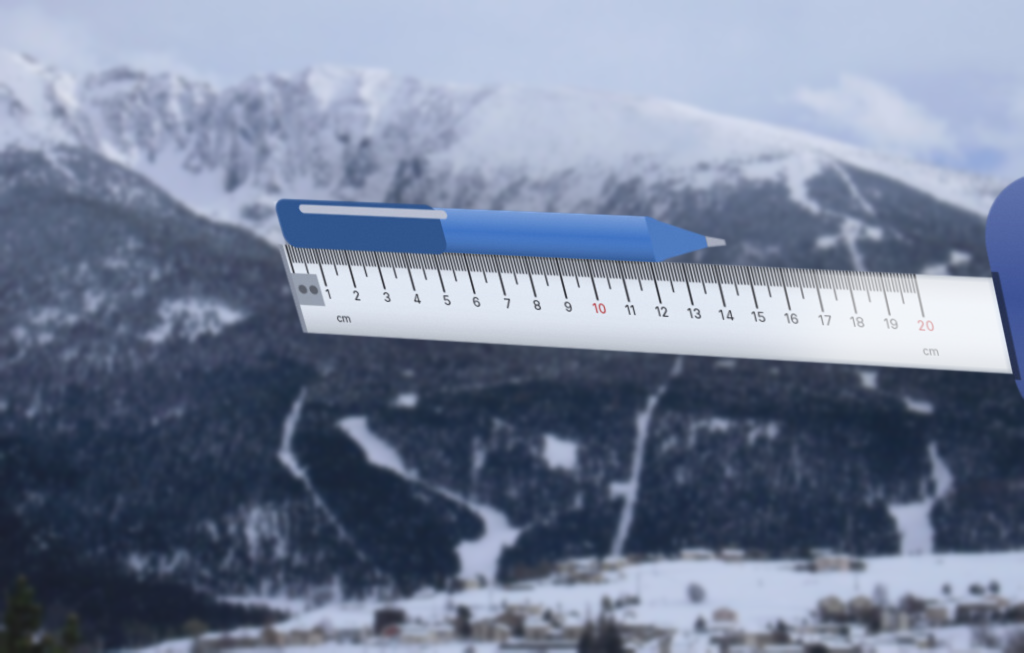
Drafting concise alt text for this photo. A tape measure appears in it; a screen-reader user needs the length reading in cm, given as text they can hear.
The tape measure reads 14.5 cm
